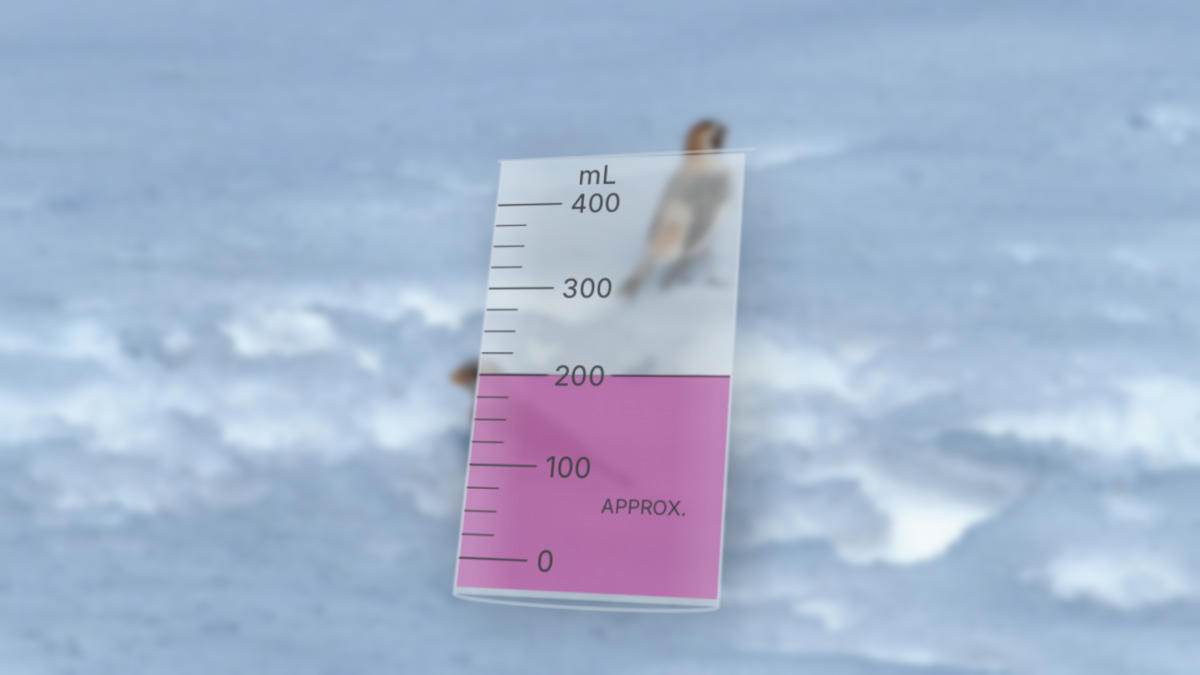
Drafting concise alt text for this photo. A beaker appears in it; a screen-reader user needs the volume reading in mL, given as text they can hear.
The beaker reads 200 mL
